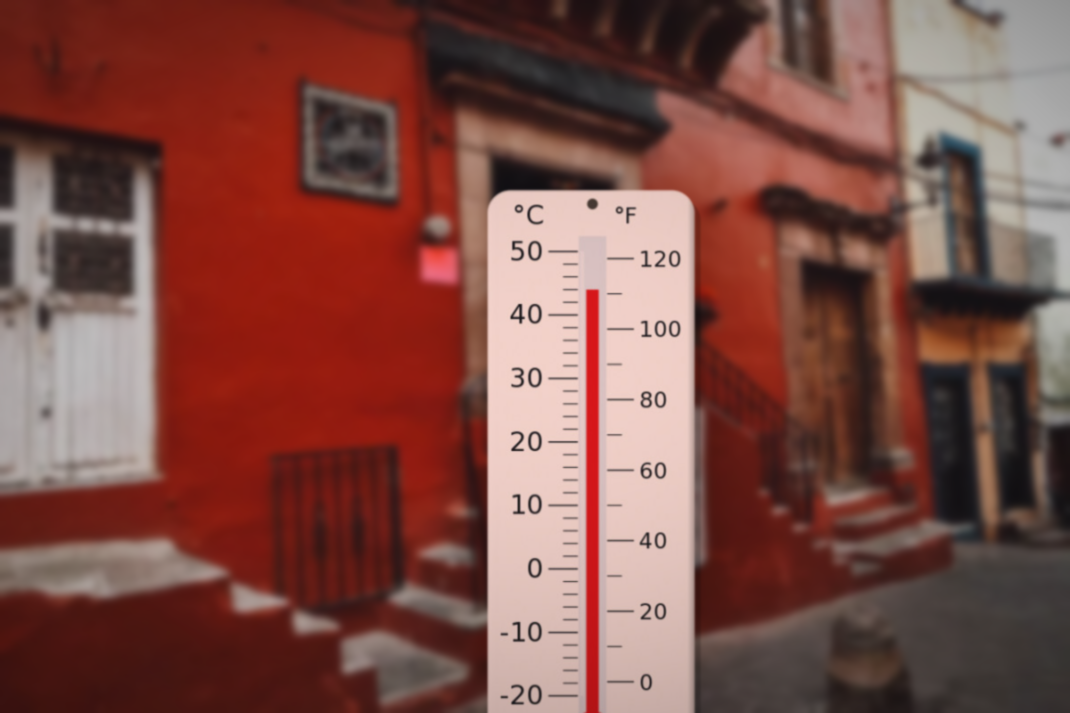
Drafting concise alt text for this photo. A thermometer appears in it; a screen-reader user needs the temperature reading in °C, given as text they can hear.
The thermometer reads 44 °C
